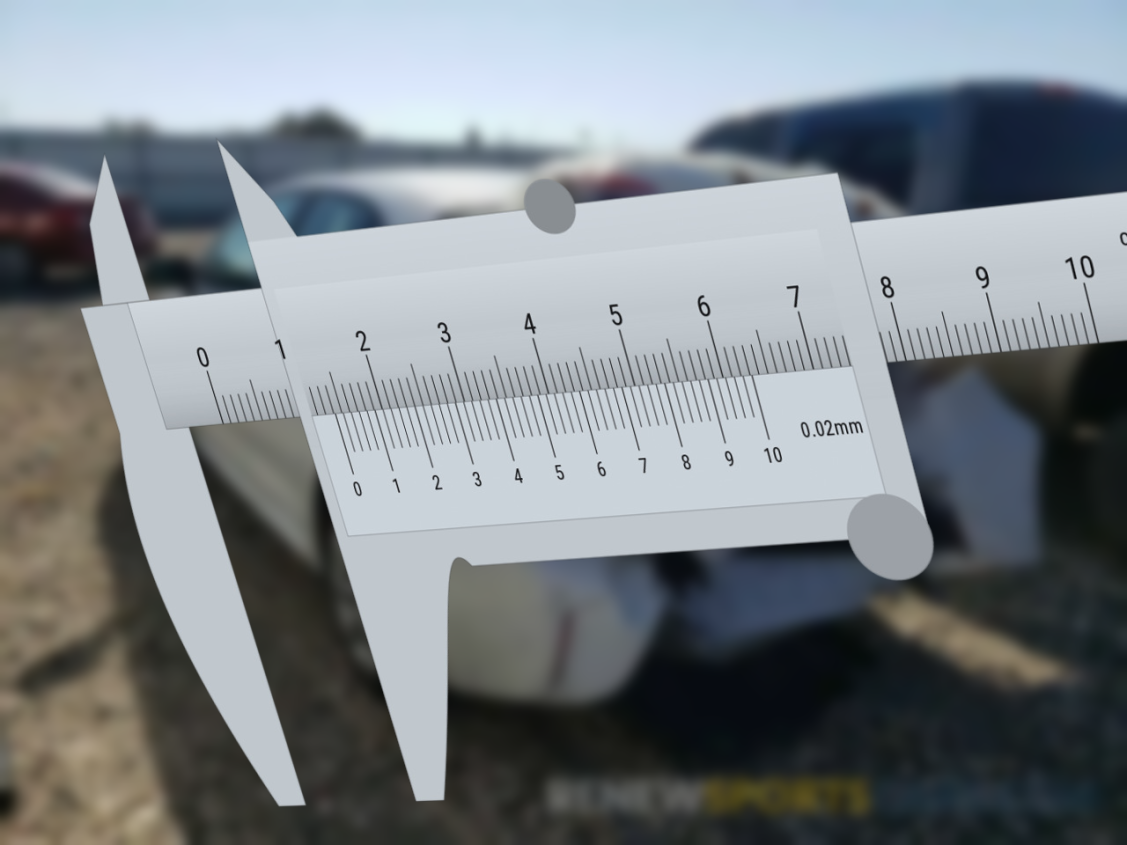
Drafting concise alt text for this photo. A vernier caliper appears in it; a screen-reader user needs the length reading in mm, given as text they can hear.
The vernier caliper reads 14.2 mm
